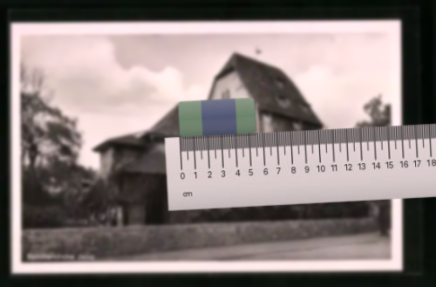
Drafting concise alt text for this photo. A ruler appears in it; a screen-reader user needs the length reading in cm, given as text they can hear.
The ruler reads 5.5 cm
